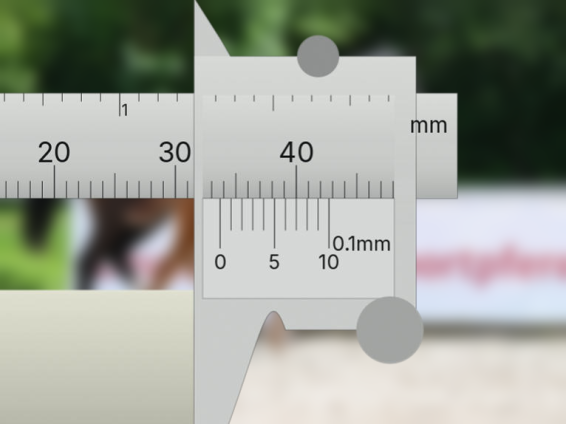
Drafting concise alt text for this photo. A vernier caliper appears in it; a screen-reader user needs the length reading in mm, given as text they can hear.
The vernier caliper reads 33.7 mm
